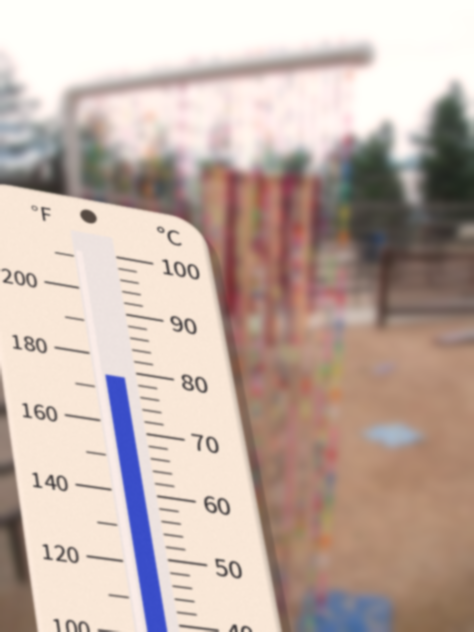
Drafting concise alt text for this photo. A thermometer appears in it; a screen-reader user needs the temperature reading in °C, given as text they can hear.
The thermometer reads 79 °C
